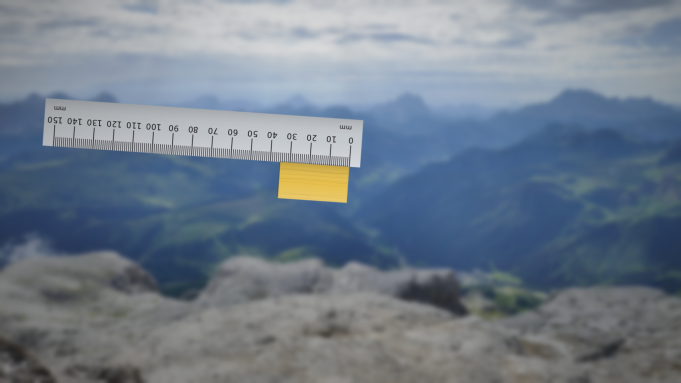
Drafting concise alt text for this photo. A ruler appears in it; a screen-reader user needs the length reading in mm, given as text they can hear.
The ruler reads 35 mm
